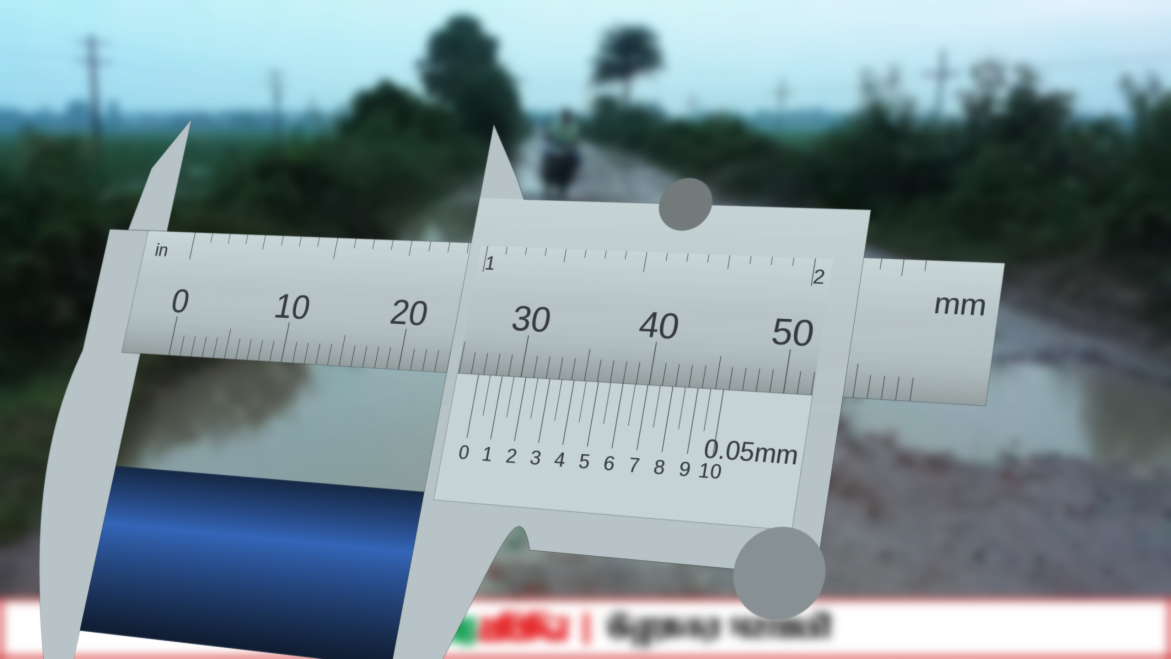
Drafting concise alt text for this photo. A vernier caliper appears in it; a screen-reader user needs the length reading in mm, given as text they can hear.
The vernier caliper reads 26.6 mm
